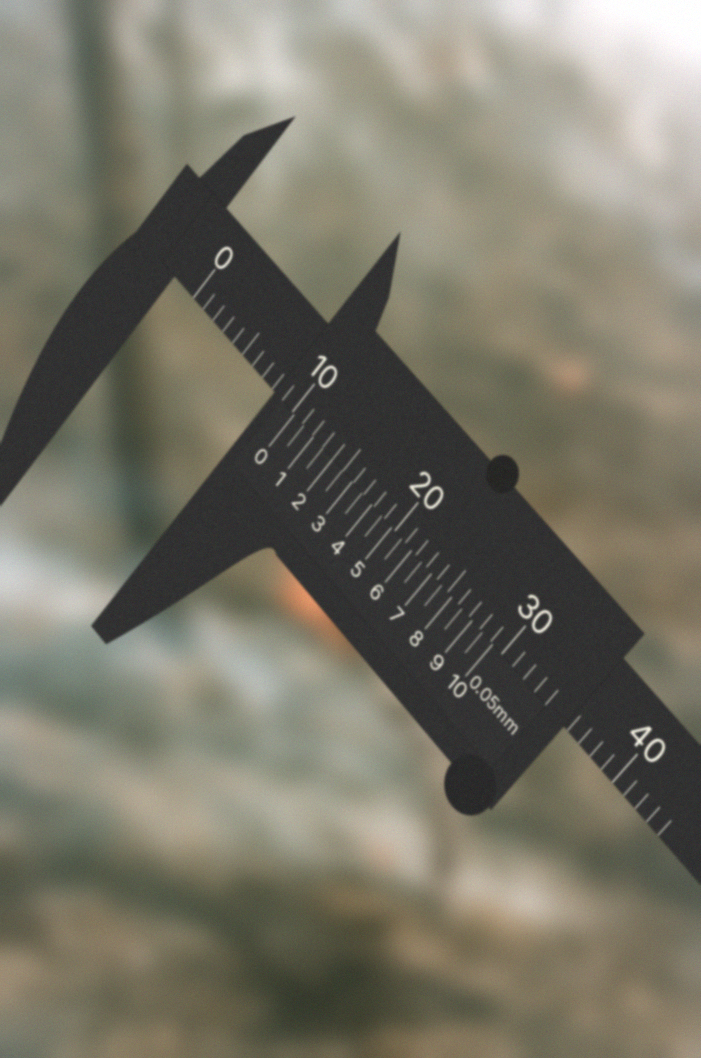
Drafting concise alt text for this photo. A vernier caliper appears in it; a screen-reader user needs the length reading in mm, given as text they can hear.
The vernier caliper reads 10.2 mm
